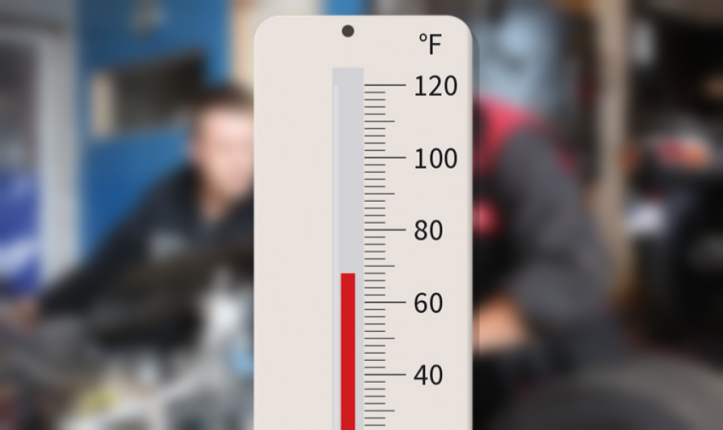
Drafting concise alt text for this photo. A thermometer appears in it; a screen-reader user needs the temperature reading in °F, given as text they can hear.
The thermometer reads 68 °F
